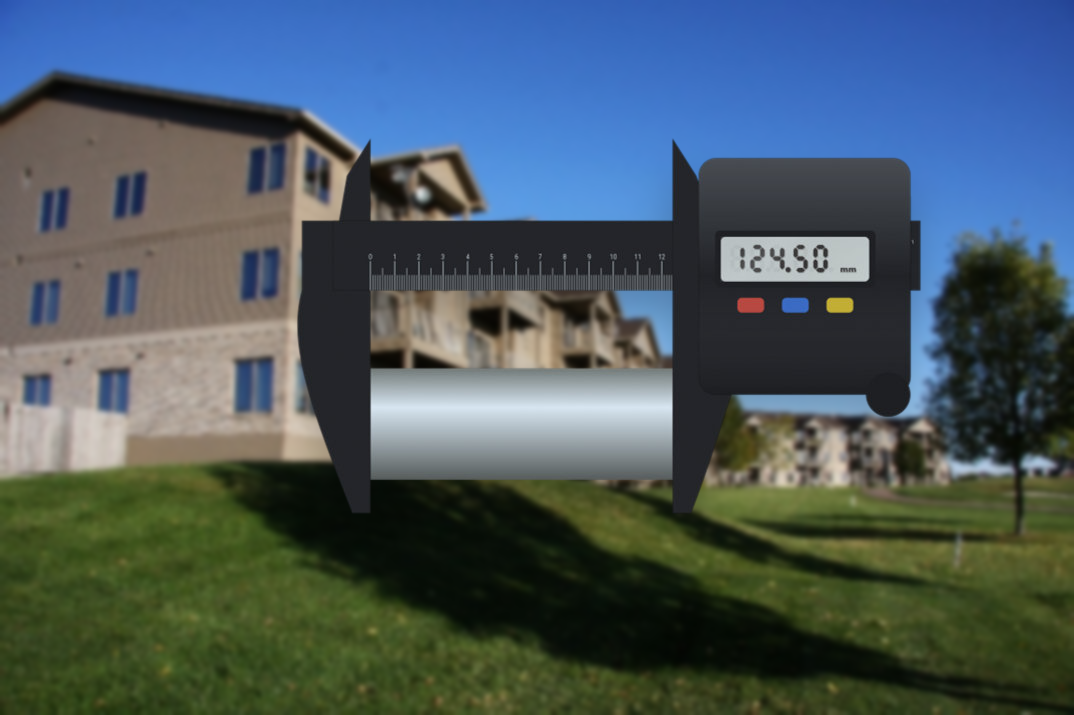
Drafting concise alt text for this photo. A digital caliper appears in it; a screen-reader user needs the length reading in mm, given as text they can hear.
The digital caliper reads 124.50 mm
